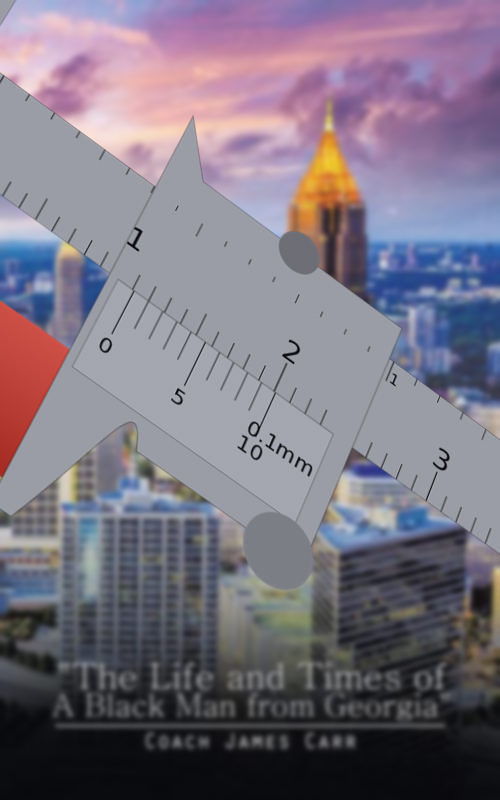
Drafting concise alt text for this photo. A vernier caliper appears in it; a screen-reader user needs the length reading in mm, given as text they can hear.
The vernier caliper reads 11.1 mm
